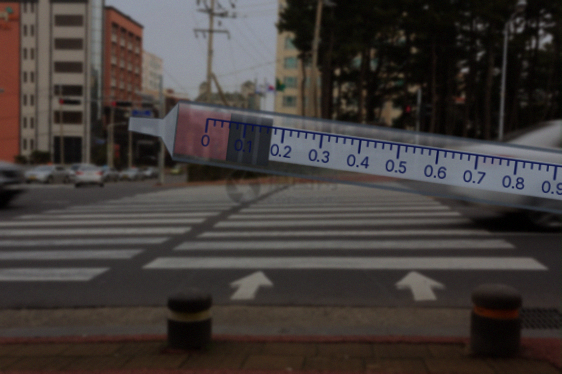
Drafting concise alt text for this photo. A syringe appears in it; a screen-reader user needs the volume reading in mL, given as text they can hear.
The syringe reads 0.06 mL
